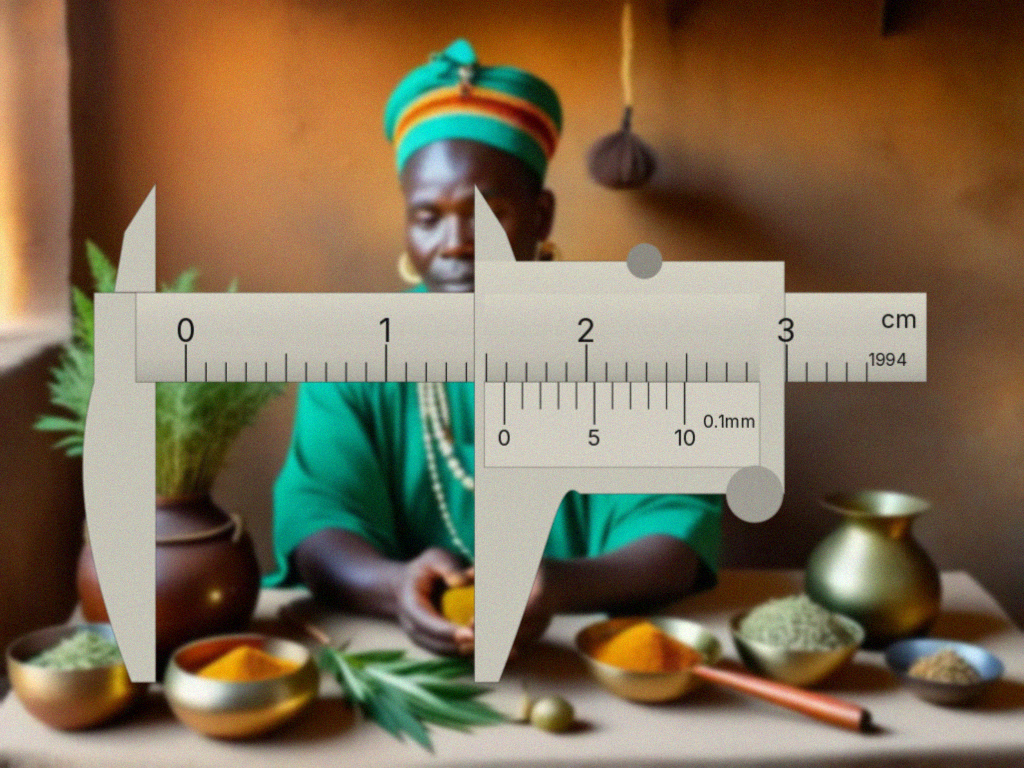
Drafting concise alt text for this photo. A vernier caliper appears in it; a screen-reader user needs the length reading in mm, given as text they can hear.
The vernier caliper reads 15.9 mm
